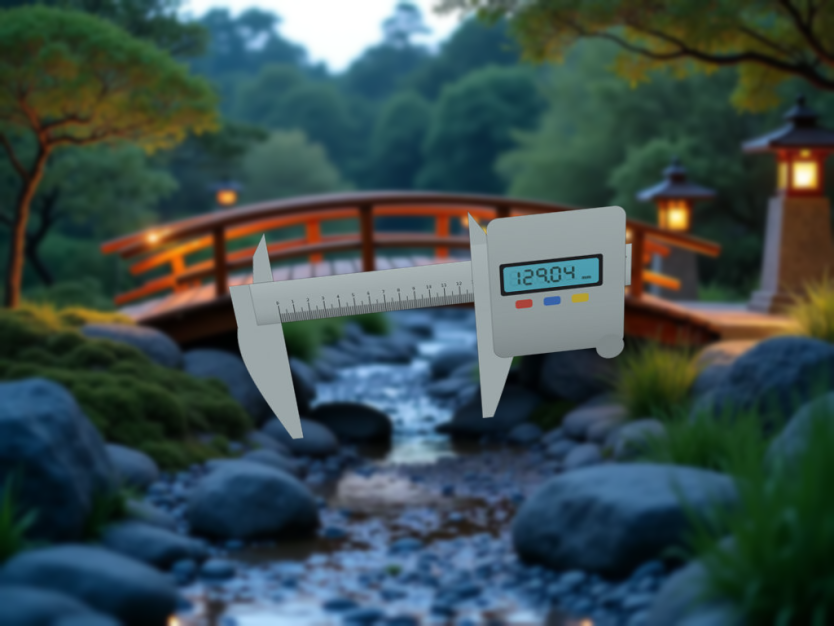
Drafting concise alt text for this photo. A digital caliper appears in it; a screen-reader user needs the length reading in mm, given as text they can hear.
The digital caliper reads 129.04 mm
